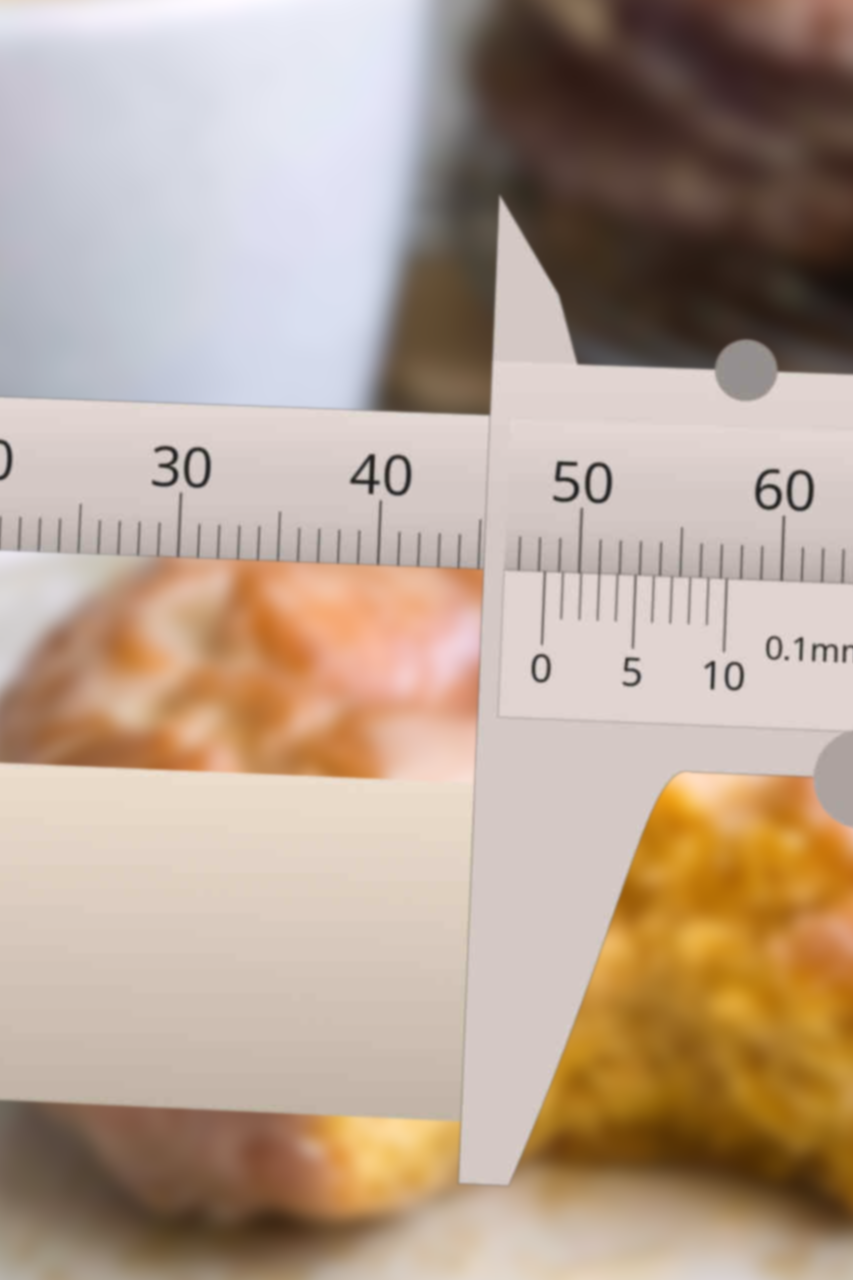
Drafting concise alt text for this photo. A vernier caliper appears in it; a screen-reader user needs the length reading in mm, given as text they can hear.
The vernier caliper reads 48.3 mm
